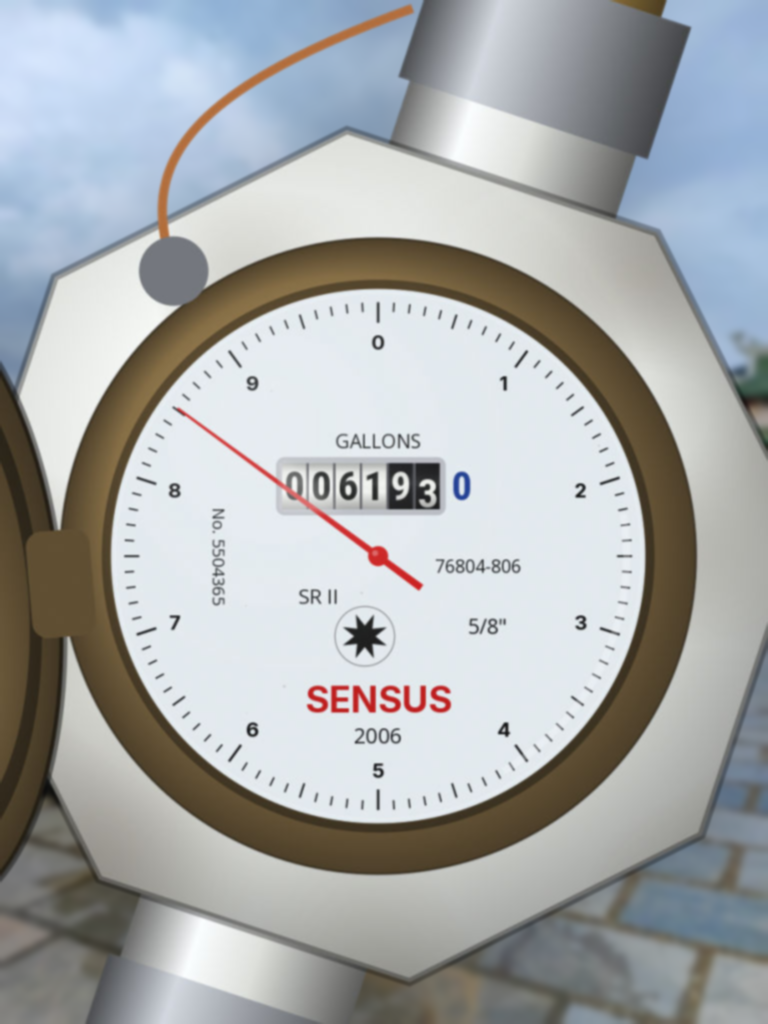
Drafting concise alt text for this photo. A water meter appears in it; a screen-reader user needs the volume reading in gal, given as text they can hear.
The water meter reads 61928.5 gal
